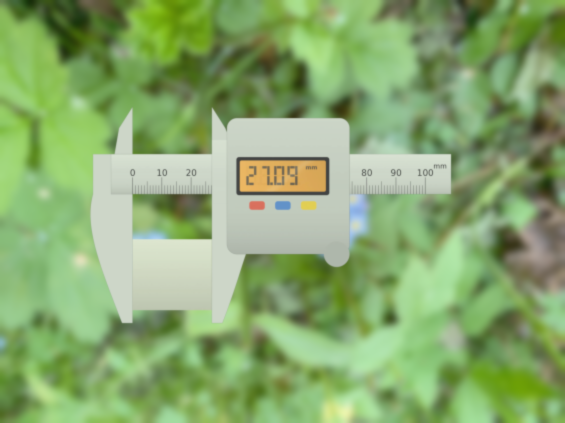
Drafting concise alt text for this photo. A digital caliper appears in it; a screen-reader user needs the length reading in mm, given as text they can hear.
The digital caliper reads 27.09 mm
